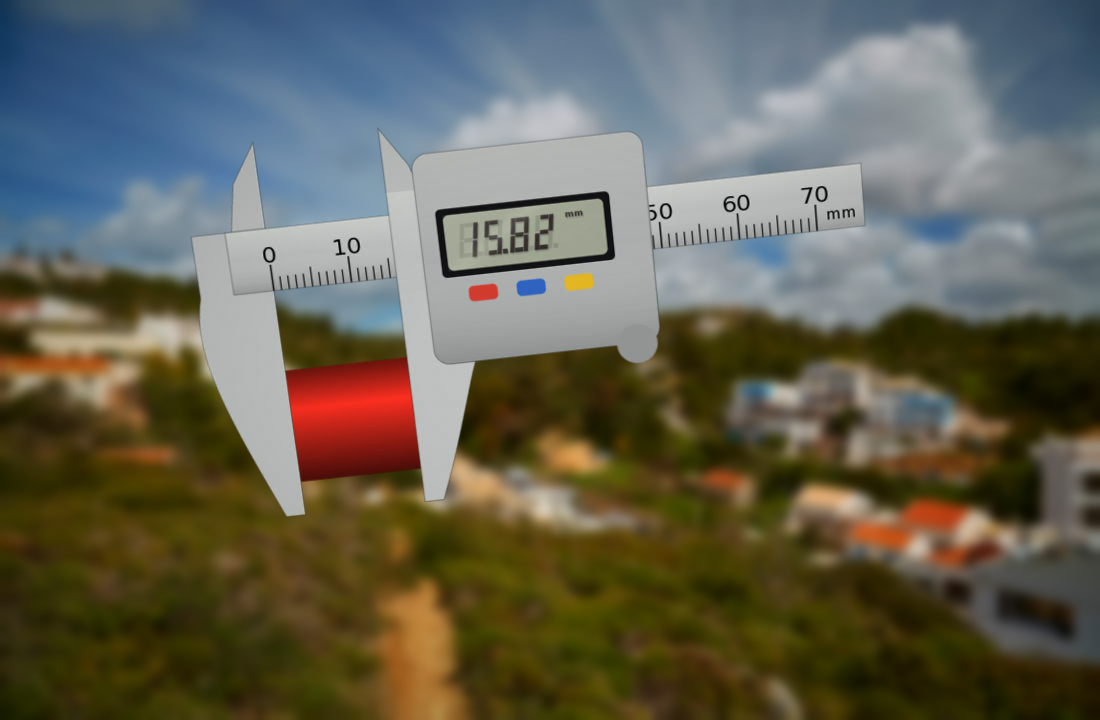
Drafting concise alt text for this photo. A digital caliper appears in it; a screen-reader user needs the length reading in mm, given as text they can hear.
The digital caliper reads 15.82 mm
